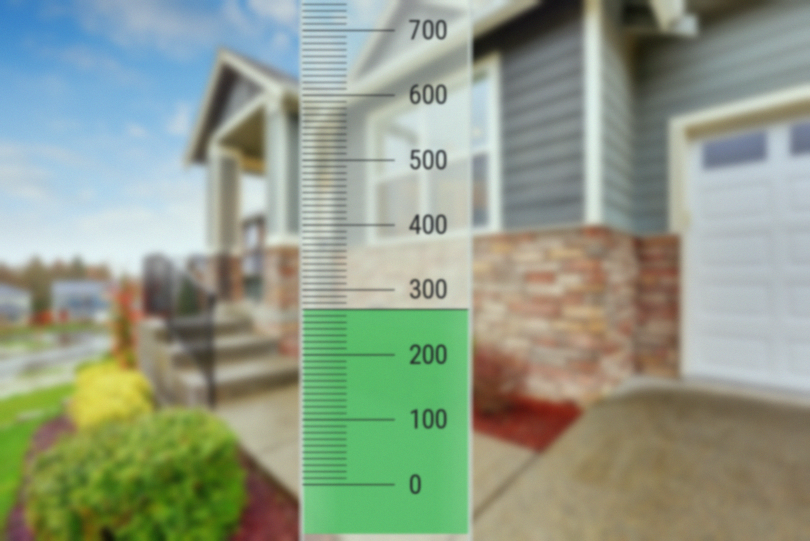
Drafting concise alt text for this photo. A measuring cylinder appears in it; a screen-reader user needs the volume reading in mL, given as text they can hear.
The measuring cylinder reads 270 mL
